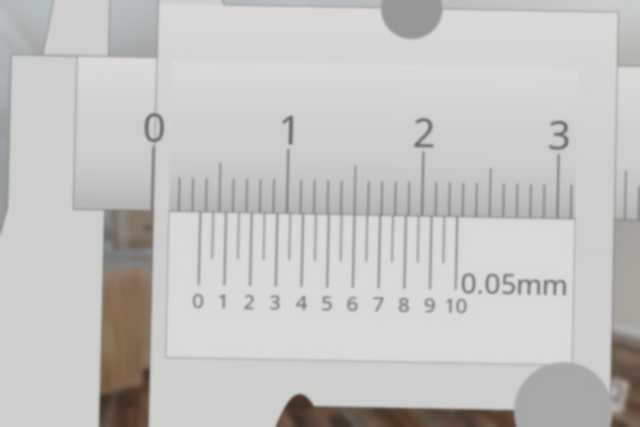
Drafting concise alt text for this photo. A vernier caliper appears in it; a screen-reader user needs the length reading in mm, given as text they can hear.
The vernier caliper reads 3.6 mm
